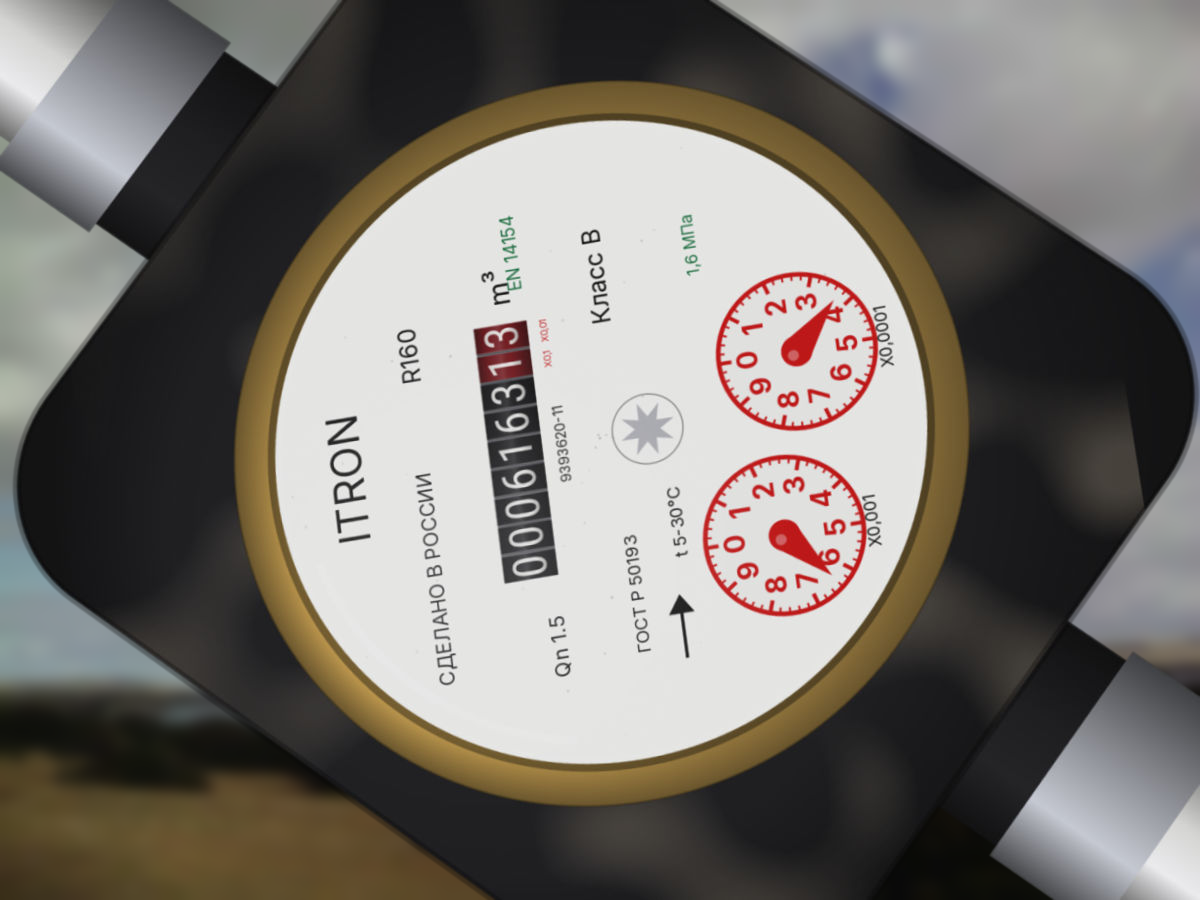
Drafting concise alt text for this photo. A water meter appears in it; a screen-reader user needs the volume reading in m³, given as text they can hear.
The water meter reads 6163.1363 m³
